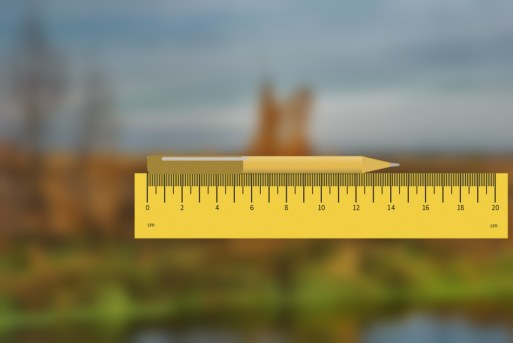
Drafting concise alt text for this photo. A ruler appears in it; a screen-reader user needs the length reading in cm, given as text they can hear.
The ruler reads 14.5 cm
